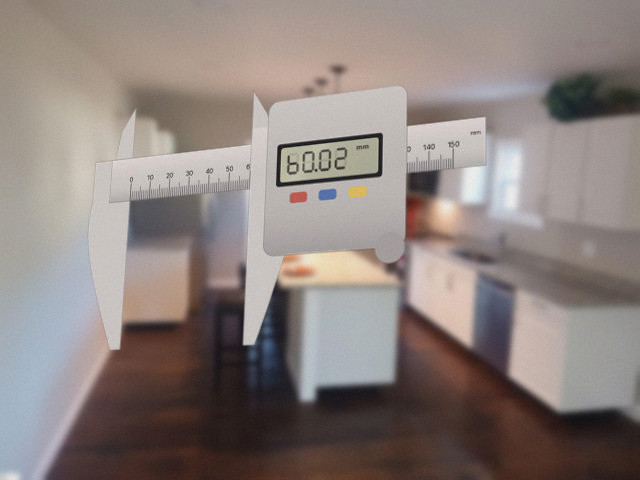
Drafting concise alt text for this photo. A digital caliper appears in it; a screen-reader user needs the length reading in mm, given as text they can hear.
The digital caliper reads 60.02 mm
